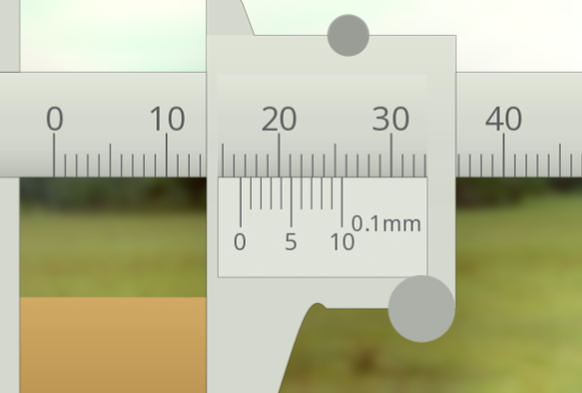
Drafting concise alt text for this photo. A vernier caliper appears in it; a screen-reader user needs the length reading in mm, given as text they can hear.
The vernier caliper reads 16.6 mm
